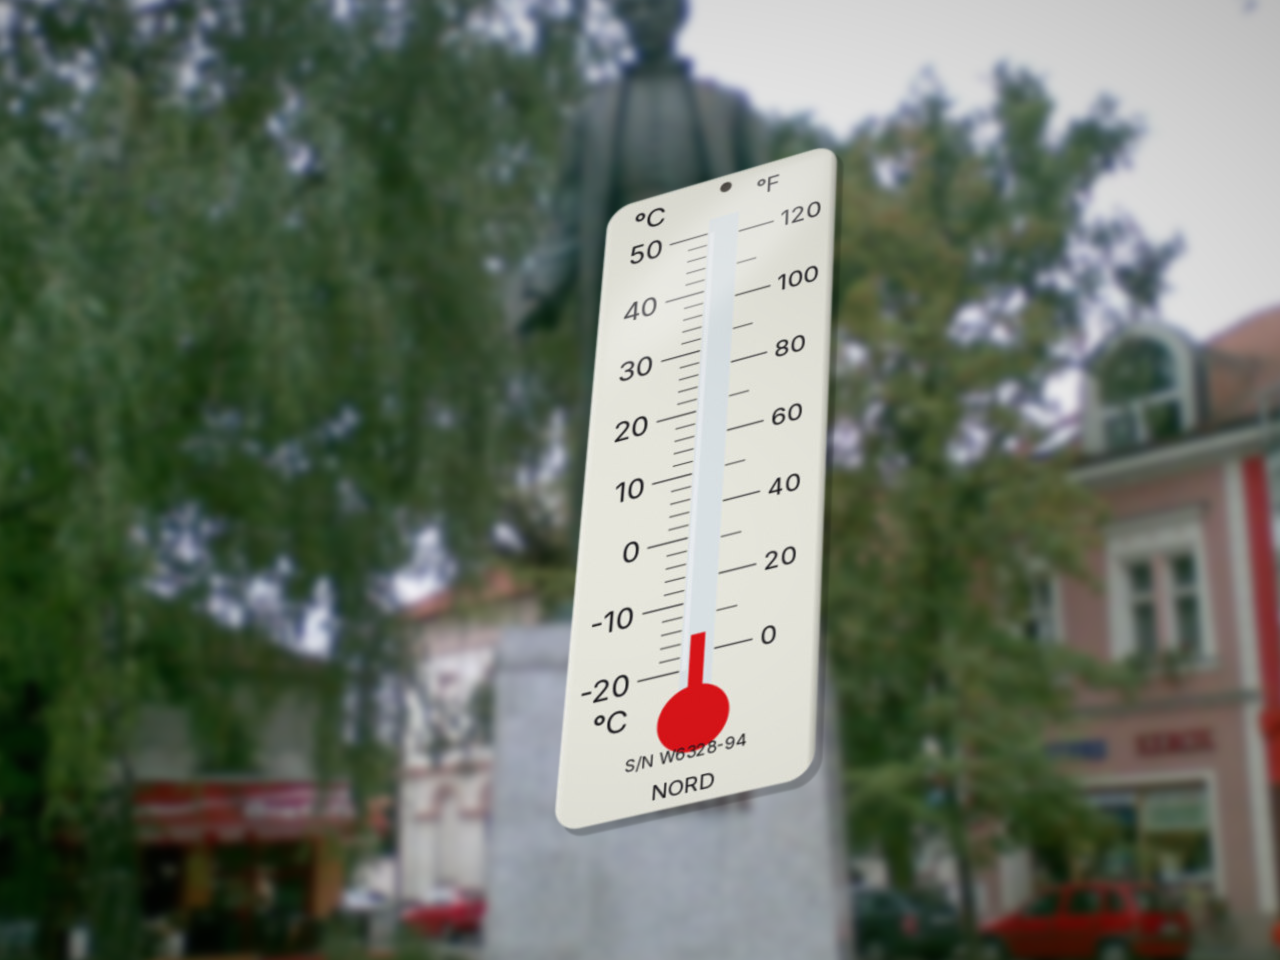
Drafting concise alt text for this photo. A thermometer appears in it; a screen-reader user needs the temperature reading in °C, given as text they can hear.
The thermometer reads -15 °C
